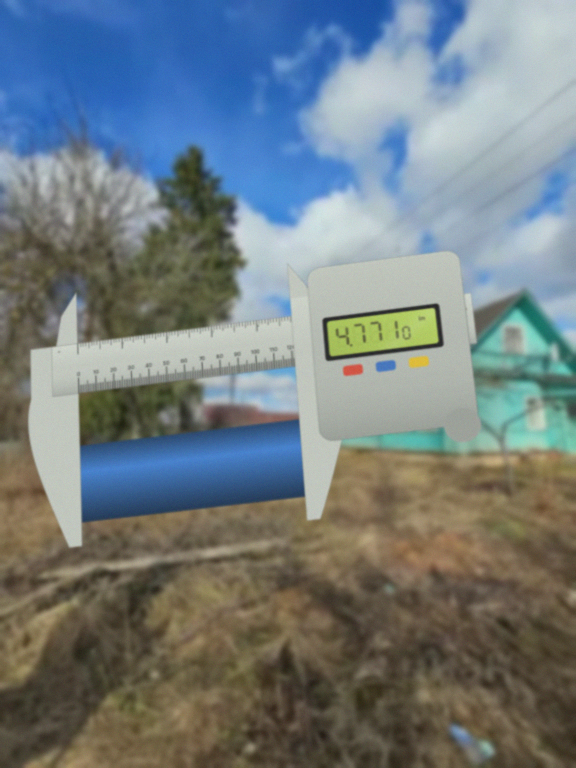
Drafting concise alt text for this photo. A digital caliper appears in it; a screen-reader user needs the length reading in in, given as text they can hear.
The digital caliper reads 4.7710 in
